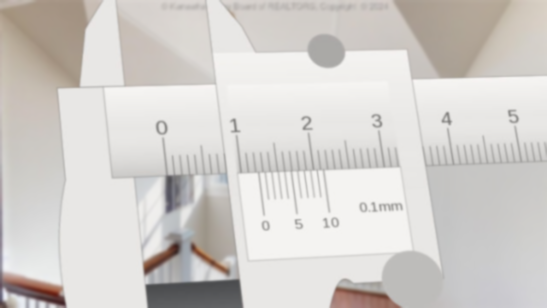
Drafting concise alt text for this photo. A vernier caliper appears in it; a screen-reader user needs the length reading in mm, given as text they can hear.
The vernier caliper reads 12.4 mm
